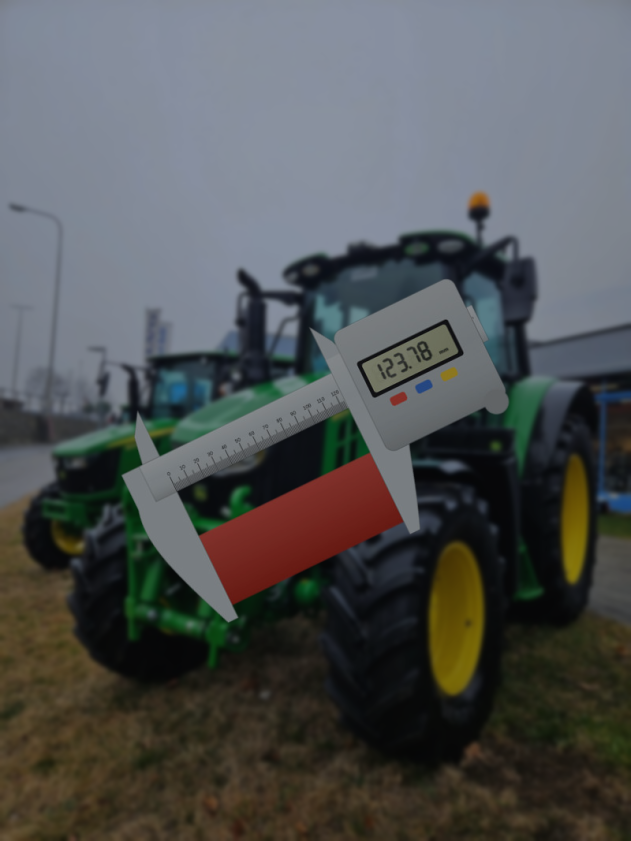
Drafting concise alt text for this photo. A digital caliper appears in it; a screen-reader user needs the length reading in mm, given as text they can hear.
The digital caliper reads 123.78 mm
